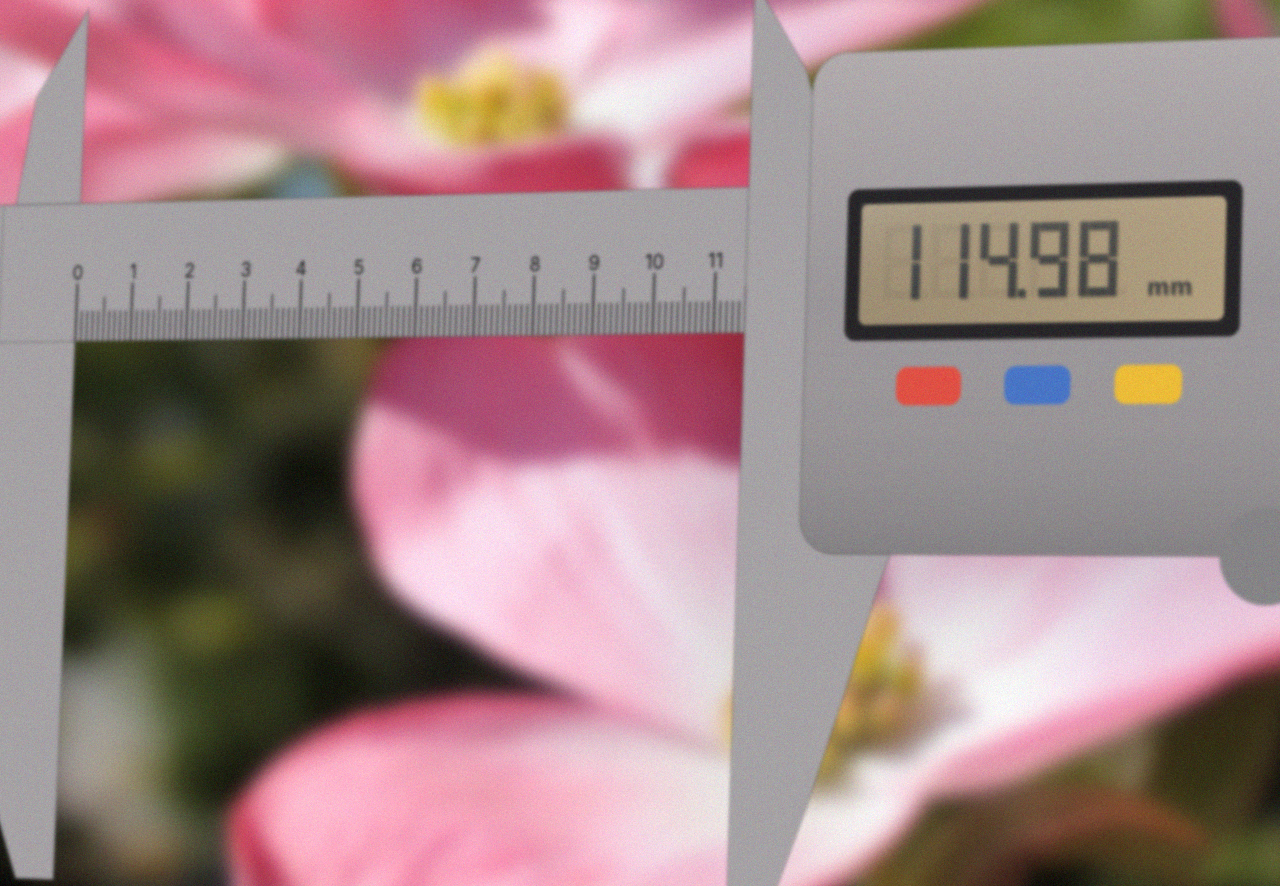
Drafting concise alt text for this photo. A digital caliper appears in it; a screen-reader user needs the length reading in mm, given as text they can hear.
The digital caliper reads 114.98 mm
